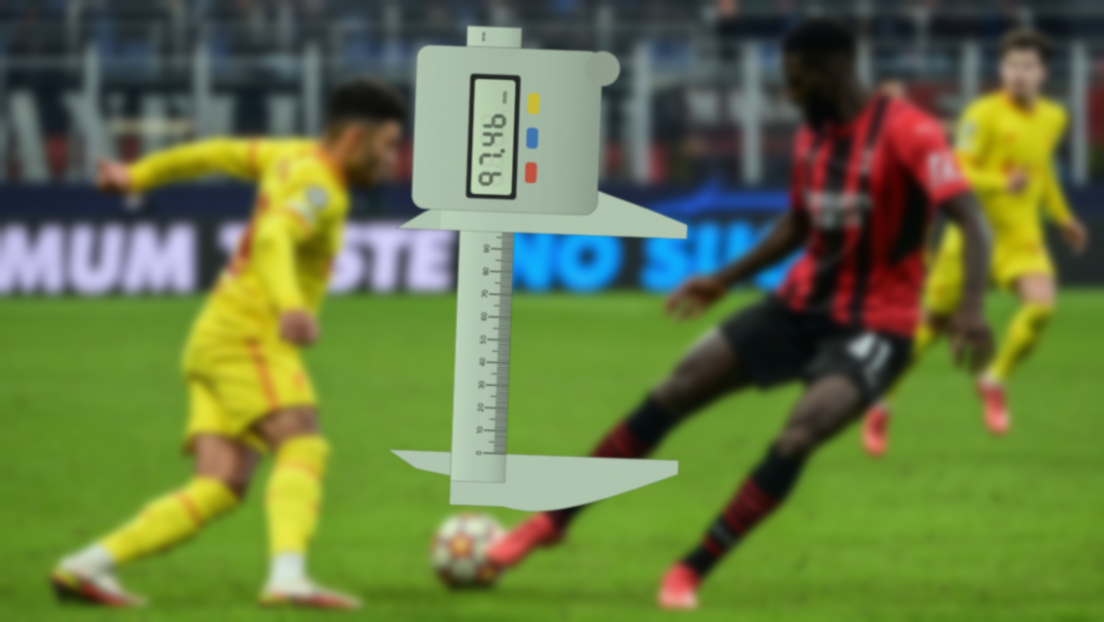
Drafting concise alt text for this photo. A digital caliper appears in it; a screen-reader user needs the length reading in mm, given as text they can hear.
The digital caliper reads 97.46 mm
